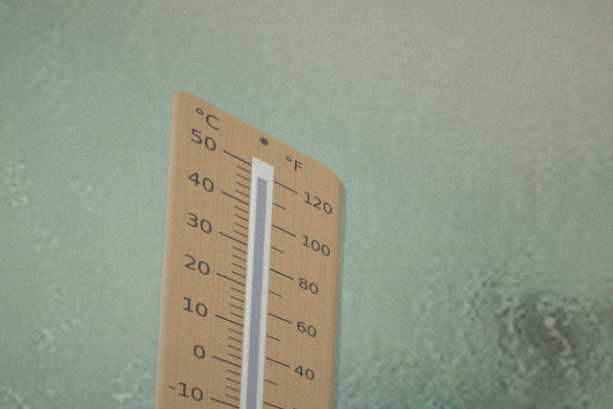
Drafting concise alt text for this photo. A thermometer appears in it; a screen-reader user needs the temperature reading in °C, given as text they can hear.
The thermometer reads 48 °C
